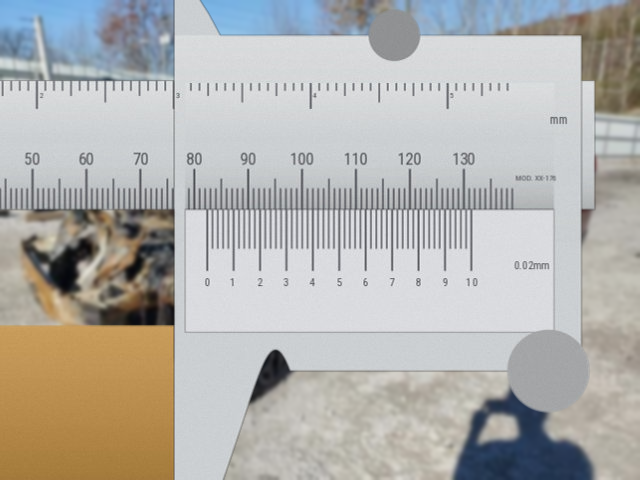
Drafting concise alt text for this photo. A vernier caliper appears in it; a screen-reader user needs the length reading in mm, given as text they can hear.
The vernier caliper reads 82.4 mm
